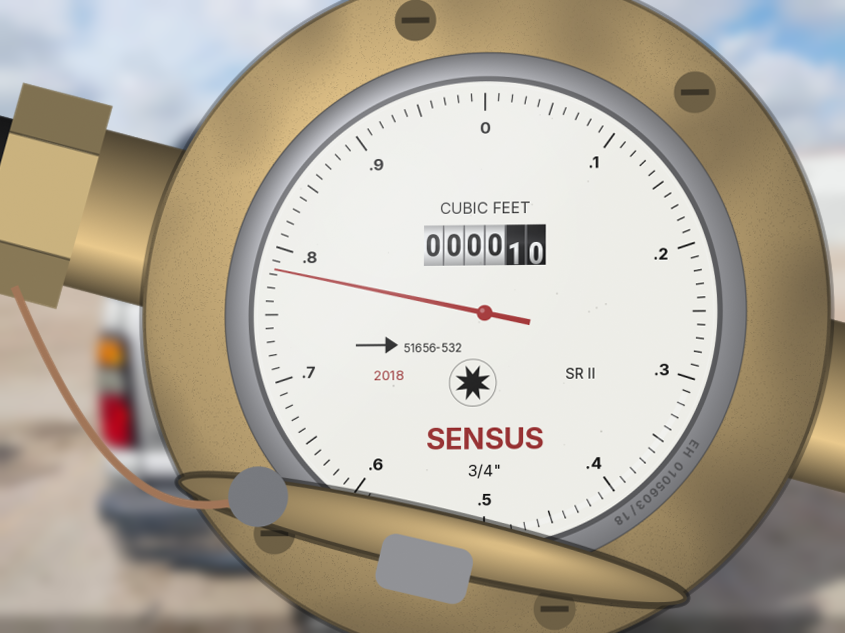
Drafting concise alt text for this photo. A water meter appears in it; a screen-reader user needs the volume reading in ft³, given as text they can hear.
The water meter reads 9.78 ft³
